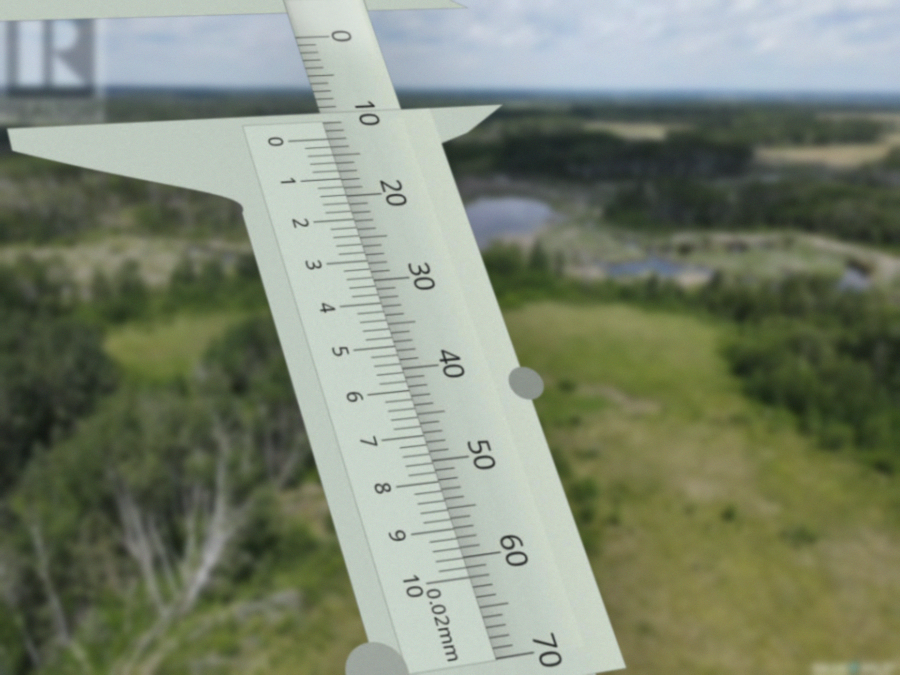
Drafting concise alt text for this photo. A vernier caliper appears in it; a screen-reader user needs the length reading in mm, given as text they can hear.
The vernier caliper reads 13.0 mm
